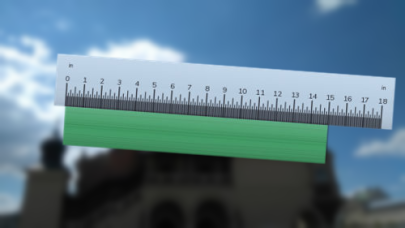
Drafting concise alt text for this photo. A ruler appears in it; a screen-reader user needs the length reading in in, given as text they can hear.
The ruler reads 15 in
